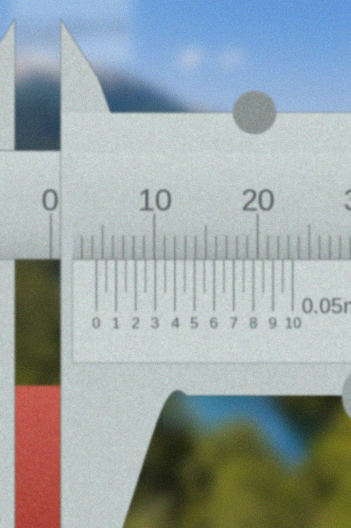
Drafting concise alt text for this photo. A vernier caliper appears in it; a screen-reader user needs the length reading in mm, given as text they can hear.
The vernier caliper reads 4.4 mm
